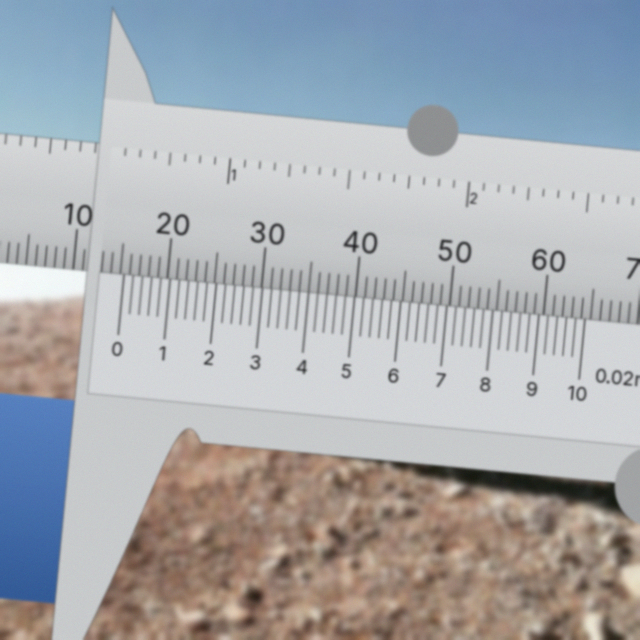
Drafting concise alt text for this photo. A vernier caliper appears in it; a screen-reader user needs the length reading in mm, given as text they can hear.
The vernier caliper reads 15.4 mm
